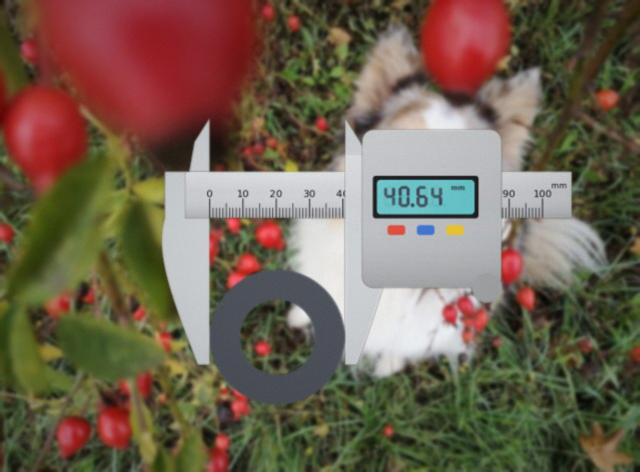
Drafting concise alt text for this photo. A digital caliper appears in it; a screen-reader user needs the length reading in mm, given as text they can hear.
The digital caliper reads 40.64 mm
